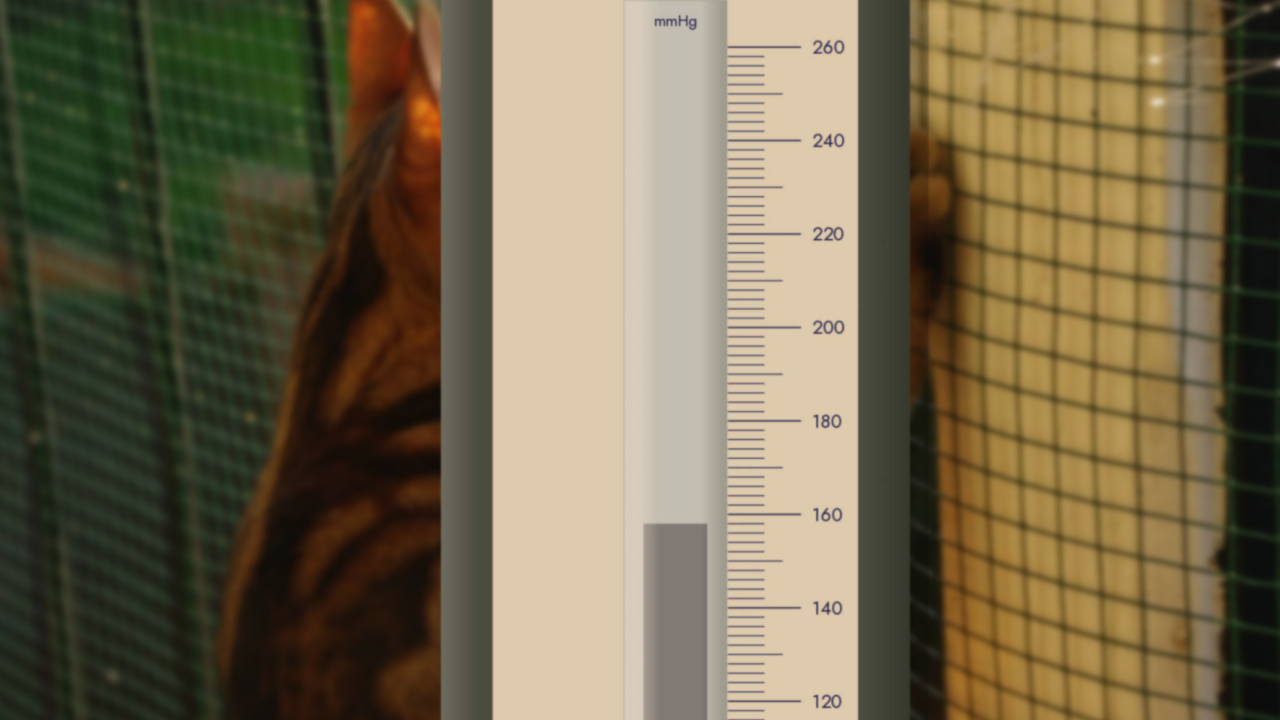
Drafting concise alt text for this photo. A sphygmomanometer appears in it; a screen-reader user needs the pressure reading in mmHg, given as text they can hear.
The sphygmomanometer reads 158 mmHg
